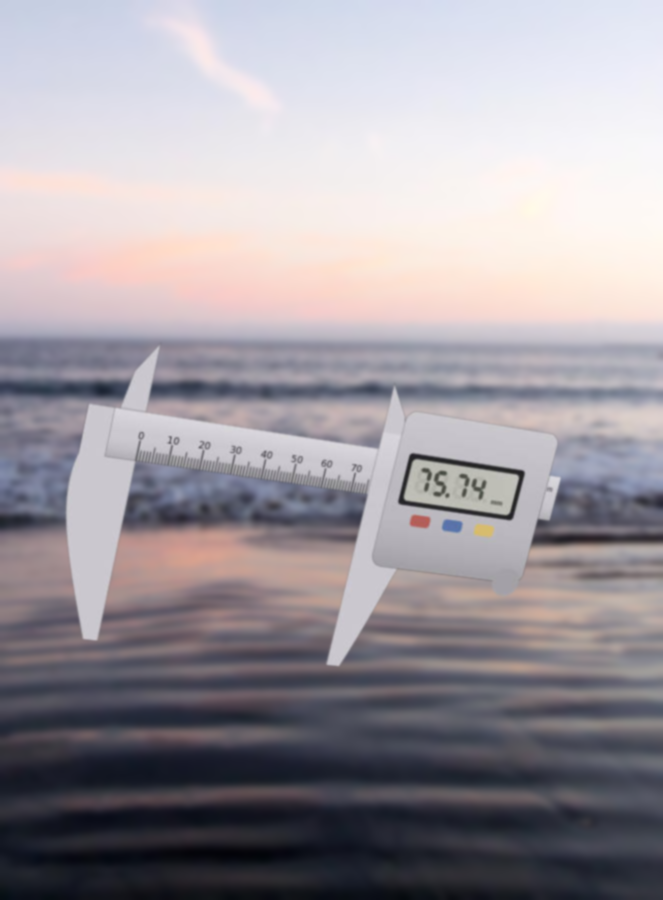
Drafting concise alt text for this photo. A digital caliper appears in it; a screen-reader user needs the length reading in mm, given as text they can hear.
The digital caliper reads 75.74 mm
